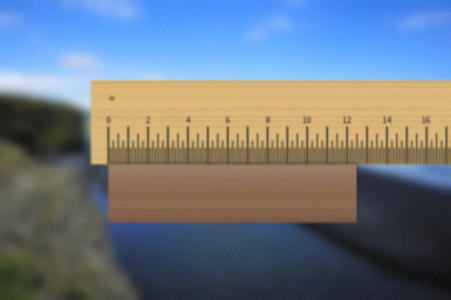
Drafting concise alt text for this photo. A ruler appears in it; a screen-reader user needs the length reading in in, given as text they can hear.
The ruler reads 12.5 in
